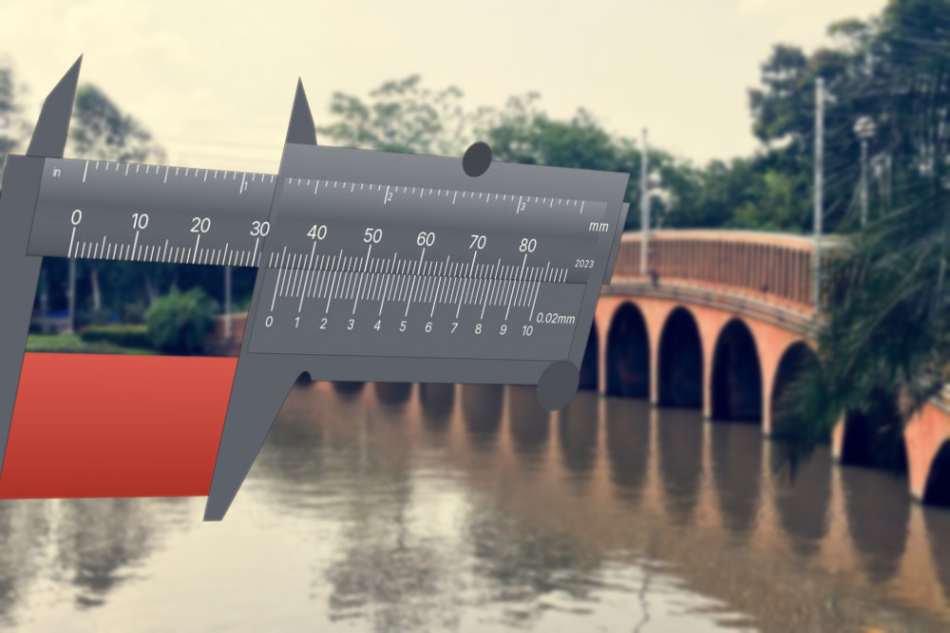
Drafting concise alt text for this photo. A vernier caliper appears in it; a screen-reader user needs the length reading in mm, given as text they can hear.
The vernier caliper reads 35.0 mm
